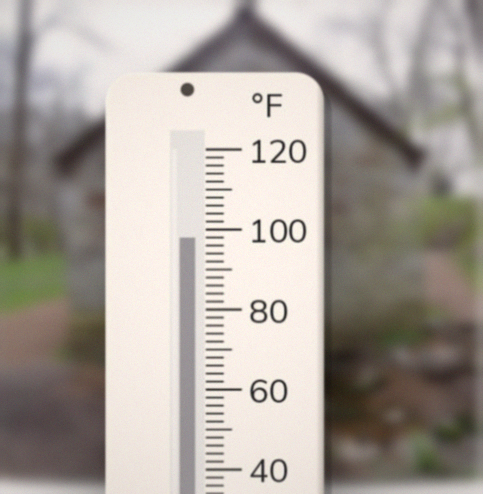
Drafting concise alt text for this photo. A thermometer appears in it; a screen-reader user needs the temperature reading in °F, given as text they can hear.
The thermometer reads 98 °F
